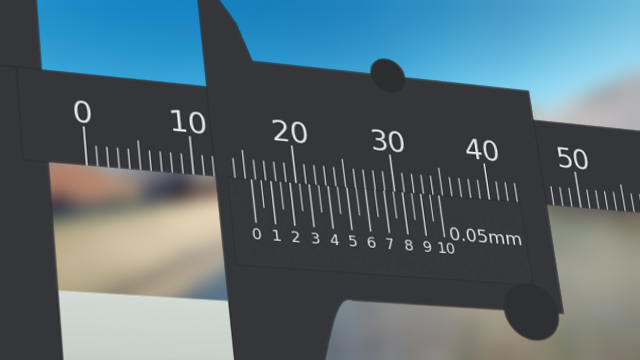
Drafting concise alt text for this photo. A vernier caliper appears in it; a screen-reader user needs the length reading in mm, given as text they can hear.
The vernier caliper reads 15.6 mm
